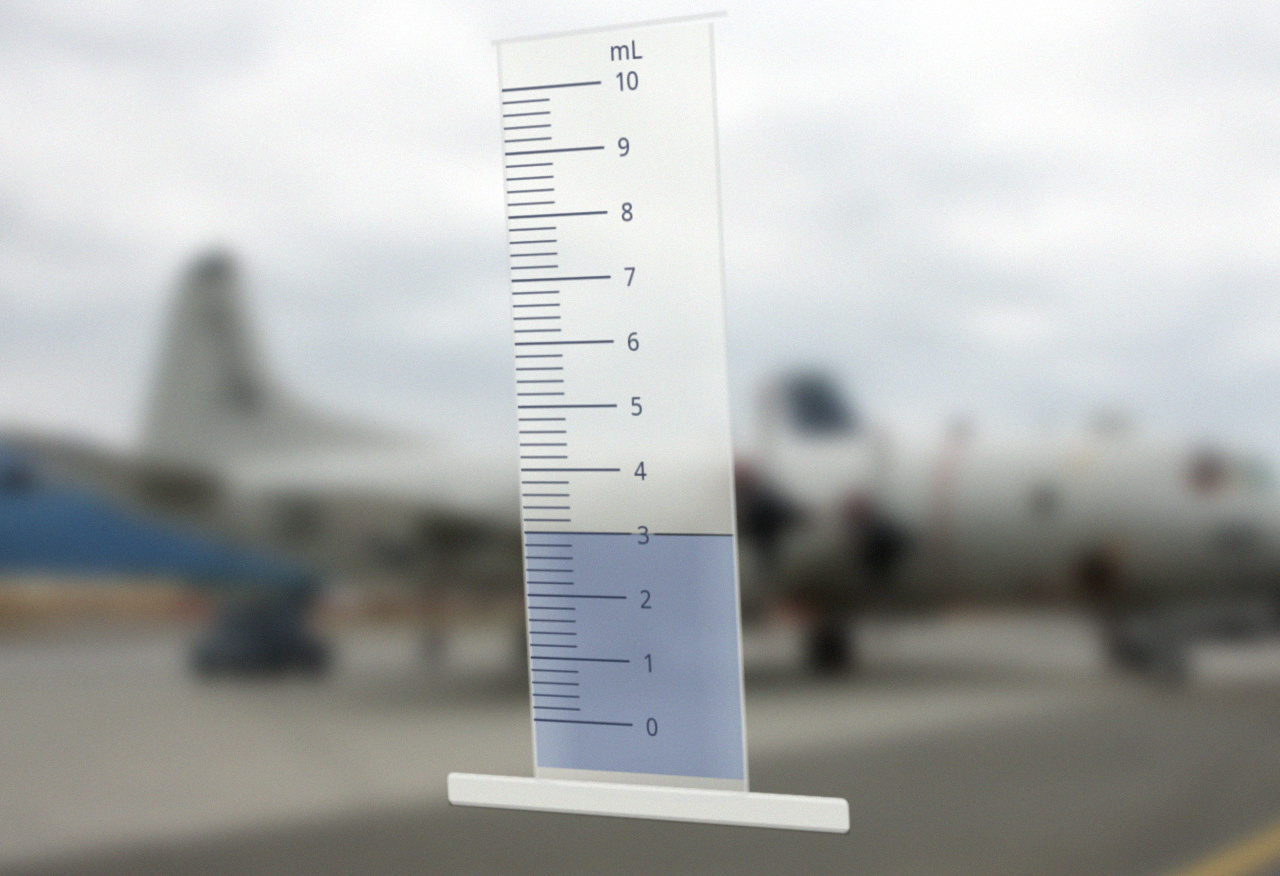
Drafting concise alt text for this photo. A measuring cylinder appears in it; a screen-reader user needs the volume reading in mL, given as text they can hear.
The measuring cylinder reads 3 mL
